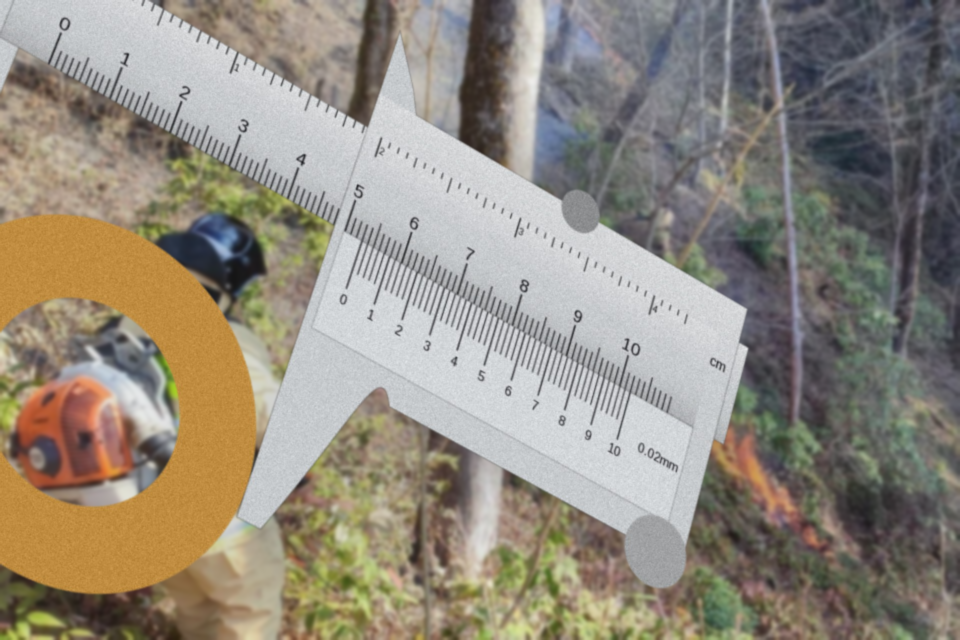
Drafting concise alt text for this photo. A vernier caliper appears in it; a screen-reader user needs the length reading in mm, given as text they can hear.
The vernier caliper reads 53.0 mm
